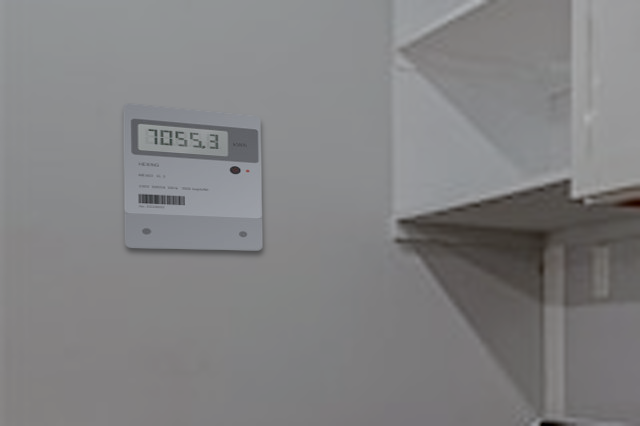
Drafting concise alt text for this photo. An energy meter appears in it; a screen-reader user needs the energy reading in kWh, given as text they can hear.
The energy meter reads 7055.3 kWh
